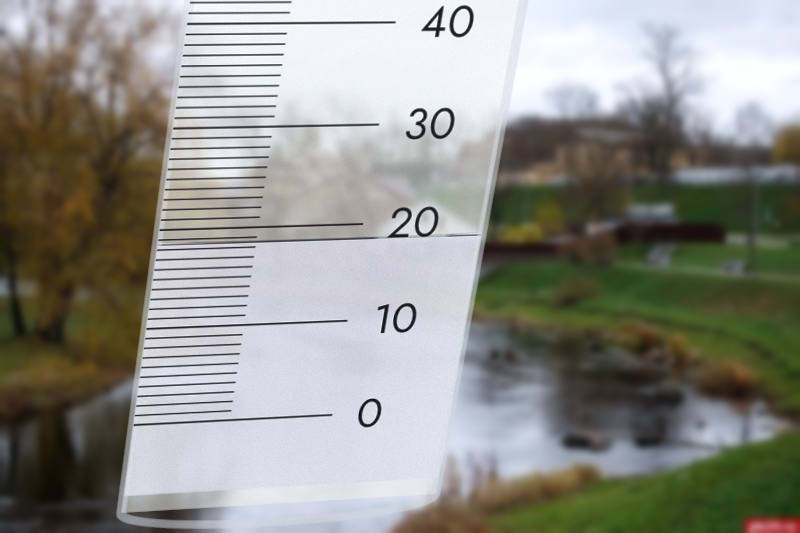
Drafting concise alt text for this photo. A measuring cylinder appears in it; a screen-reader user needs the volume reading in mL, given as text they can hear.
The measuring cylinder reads 18.5 mL
